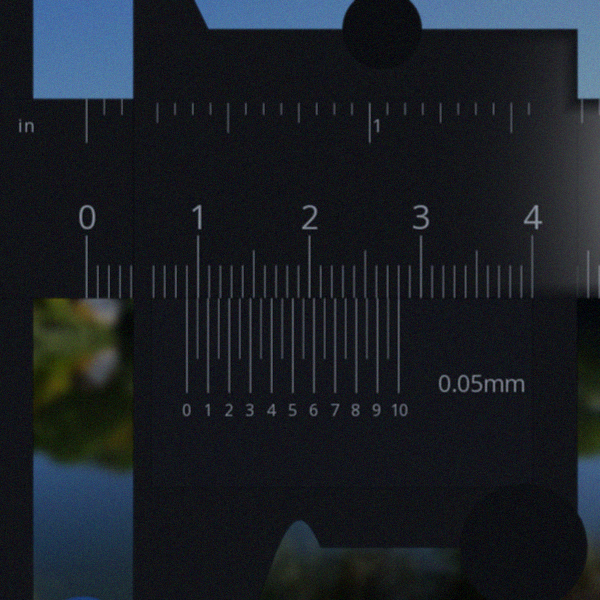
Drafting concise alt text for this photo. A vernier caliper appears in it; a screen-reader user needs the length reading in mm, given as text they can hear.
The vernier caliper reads 9.0 mm
